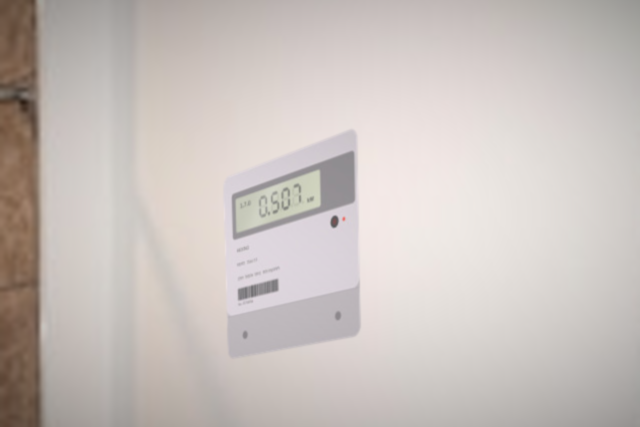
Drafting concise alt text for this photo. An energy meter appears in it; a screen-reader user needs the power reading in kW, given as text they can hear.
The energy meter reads 0.507 kW
